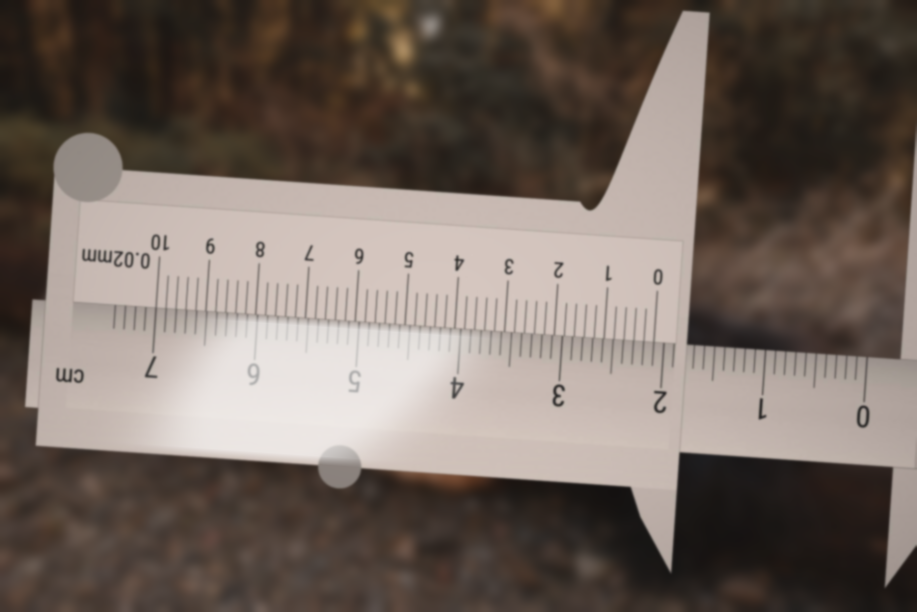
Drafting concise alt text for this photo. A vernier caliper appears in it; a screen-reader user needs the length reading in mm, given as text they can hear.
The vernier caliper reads 21.0 mm
